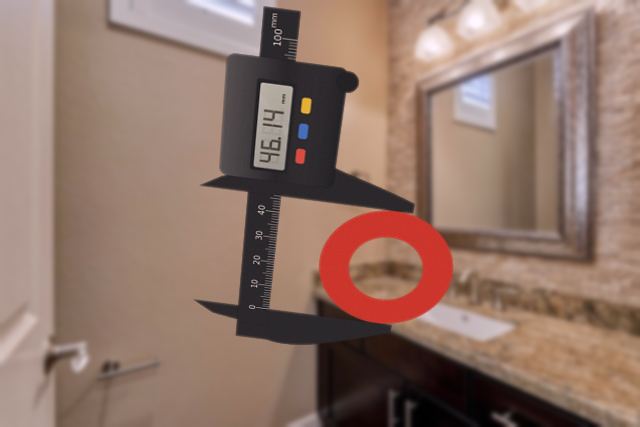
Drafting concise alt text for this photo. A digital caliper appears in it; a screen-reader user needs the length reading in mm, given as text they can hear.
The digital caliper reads 46.14 mm
